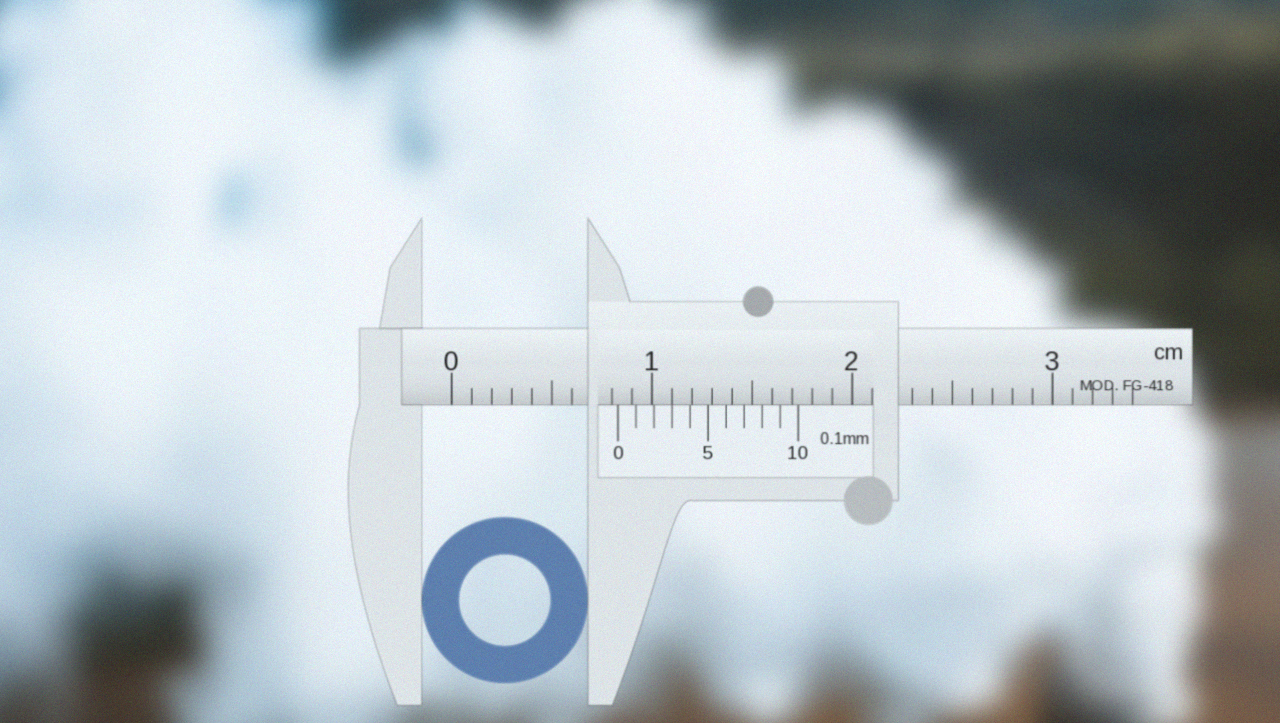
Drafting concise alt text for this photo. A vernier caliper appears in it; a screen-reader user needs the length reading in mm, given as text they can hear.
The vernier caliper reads 8.3 mm
